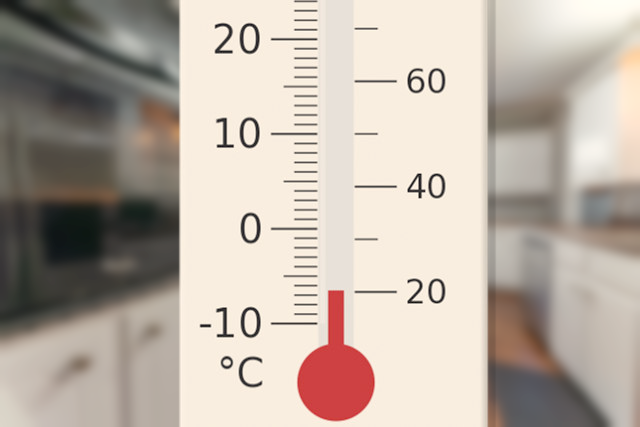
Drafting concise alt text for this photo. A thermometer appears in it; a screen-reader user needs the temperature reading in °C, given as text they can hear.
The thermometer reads -6.5 °C
